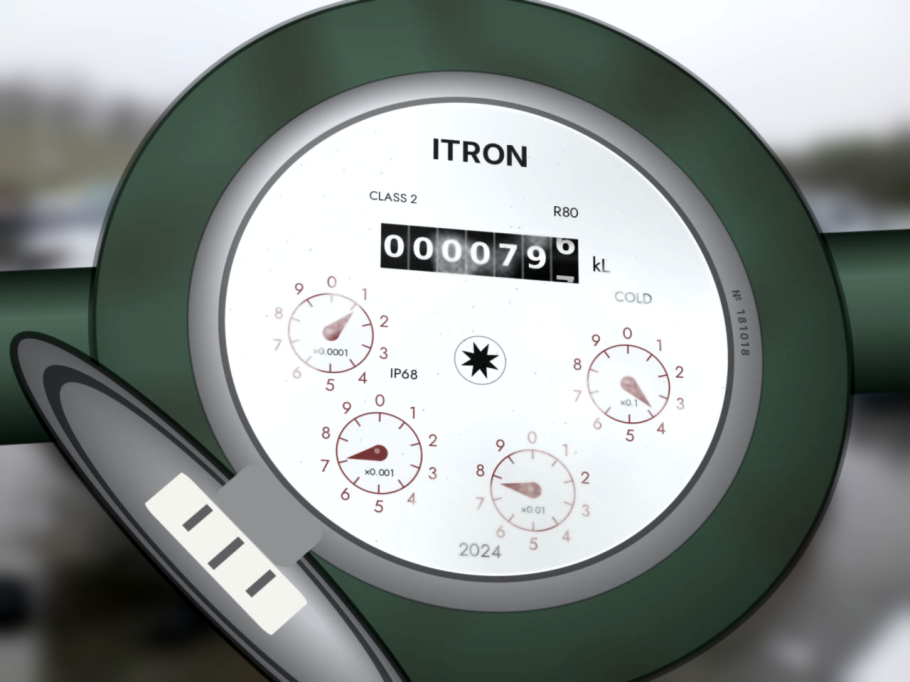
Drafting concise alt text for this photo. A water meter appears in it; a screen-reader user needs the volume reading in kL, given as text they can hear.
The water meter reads 796.3771 kL
